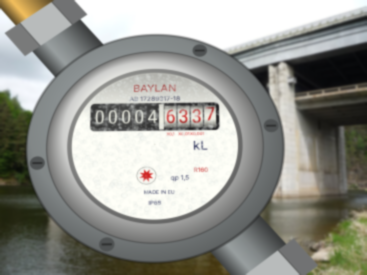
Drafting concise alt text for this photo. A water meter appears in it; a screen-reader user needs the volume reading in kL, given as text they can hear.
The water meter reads 4.6337 kL
